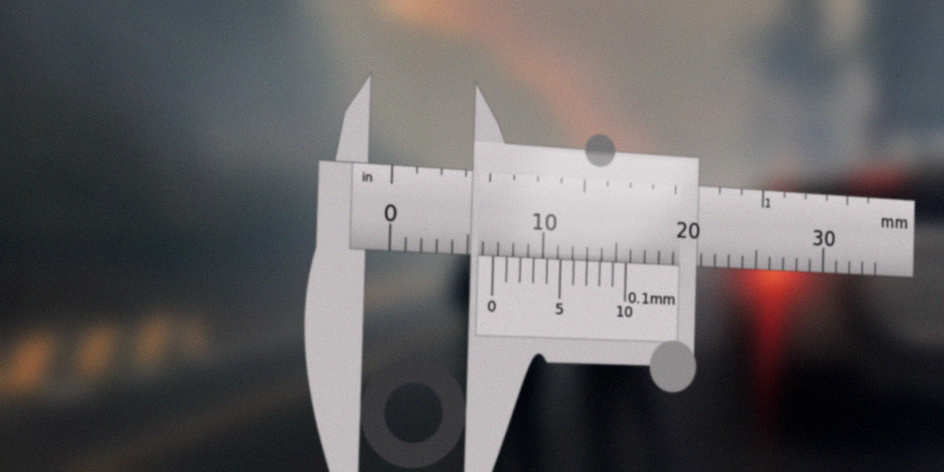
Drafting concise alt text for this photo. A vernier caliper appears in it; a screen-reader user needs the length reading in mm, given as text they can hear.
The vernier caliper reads 6.7 mm
